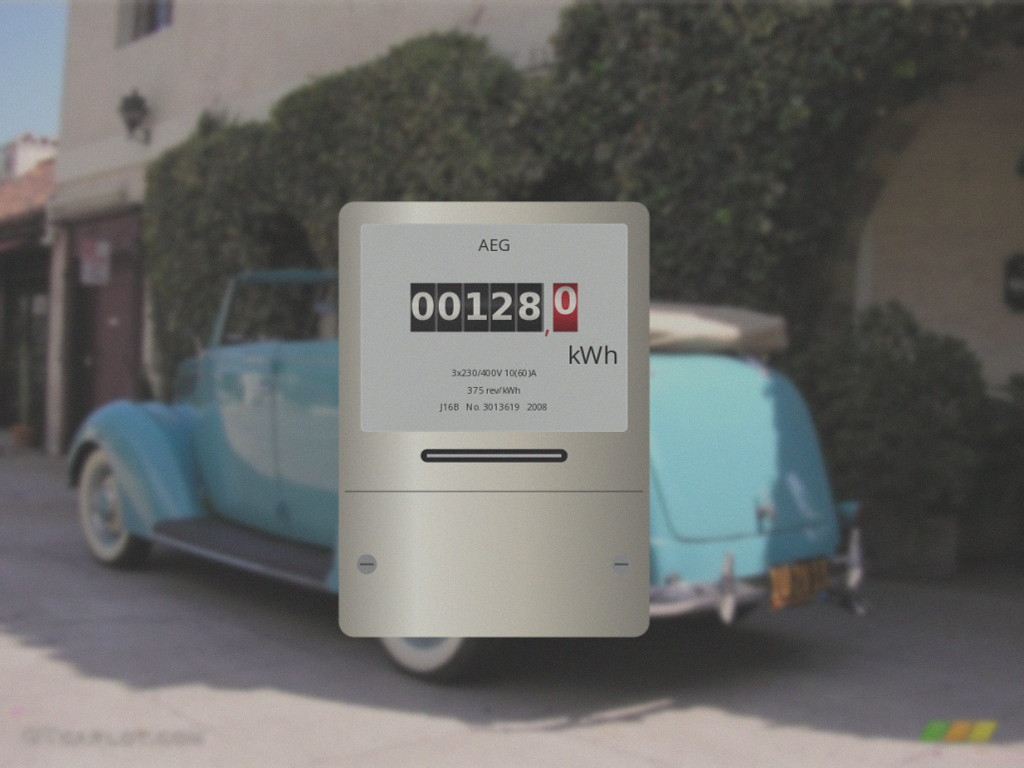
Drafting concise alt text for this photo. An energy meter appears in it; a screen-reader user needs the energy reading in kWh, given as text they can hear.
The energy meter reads 128.0 kWh
